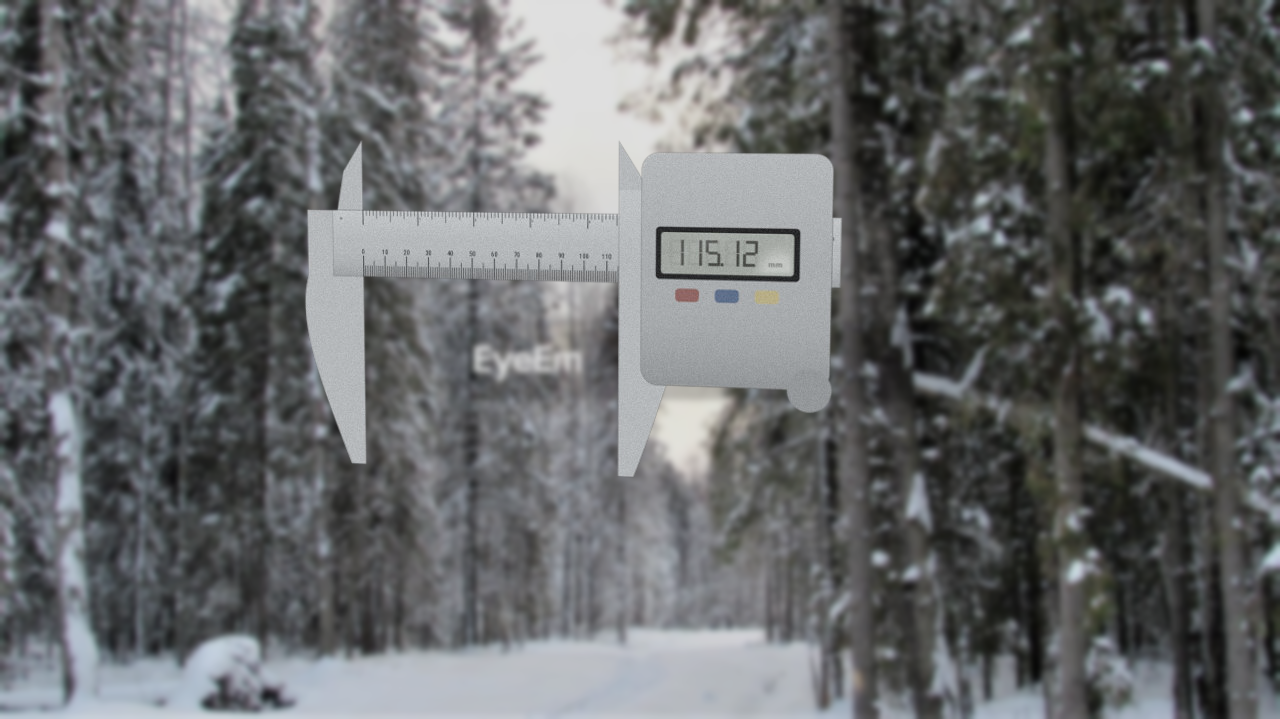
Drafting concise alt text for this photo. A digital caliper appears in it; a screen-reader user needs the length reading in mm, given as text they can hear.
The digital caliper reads 115.12 mm
